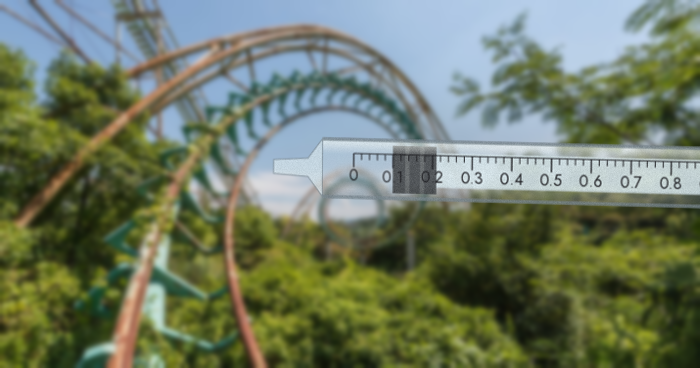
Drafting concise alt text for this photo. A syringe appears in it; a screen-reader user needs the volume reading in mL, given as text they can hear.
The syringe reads 0.1 mL
